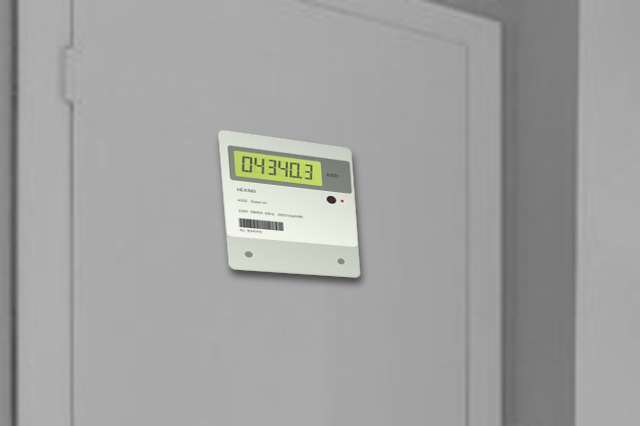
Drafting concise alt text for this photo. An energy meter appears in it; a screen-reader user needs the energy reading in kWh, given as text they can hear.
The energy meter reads 4340.3 kWh
